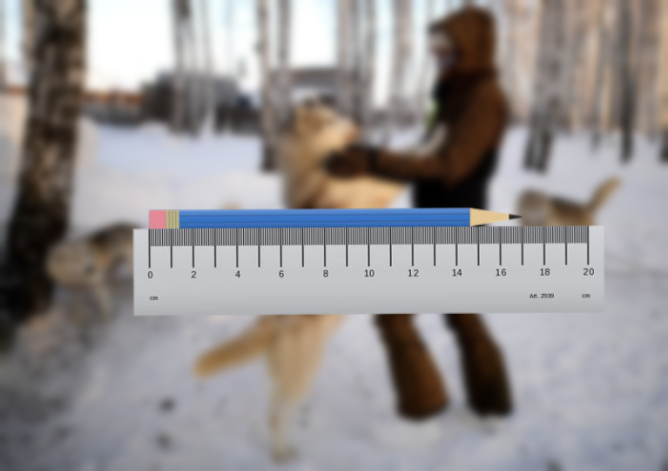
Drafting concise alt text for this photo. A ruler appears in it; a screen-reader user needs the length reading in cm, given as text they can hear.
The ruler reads 17 cm
